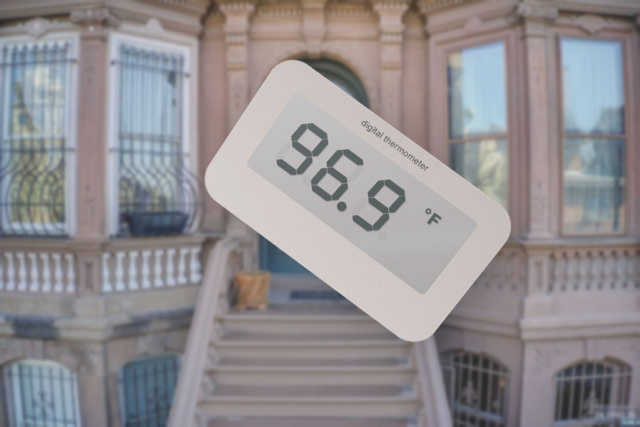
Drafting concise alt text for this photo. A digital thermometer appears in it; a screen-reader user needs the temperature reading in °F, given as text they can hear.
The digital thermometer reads 96.9 °F
